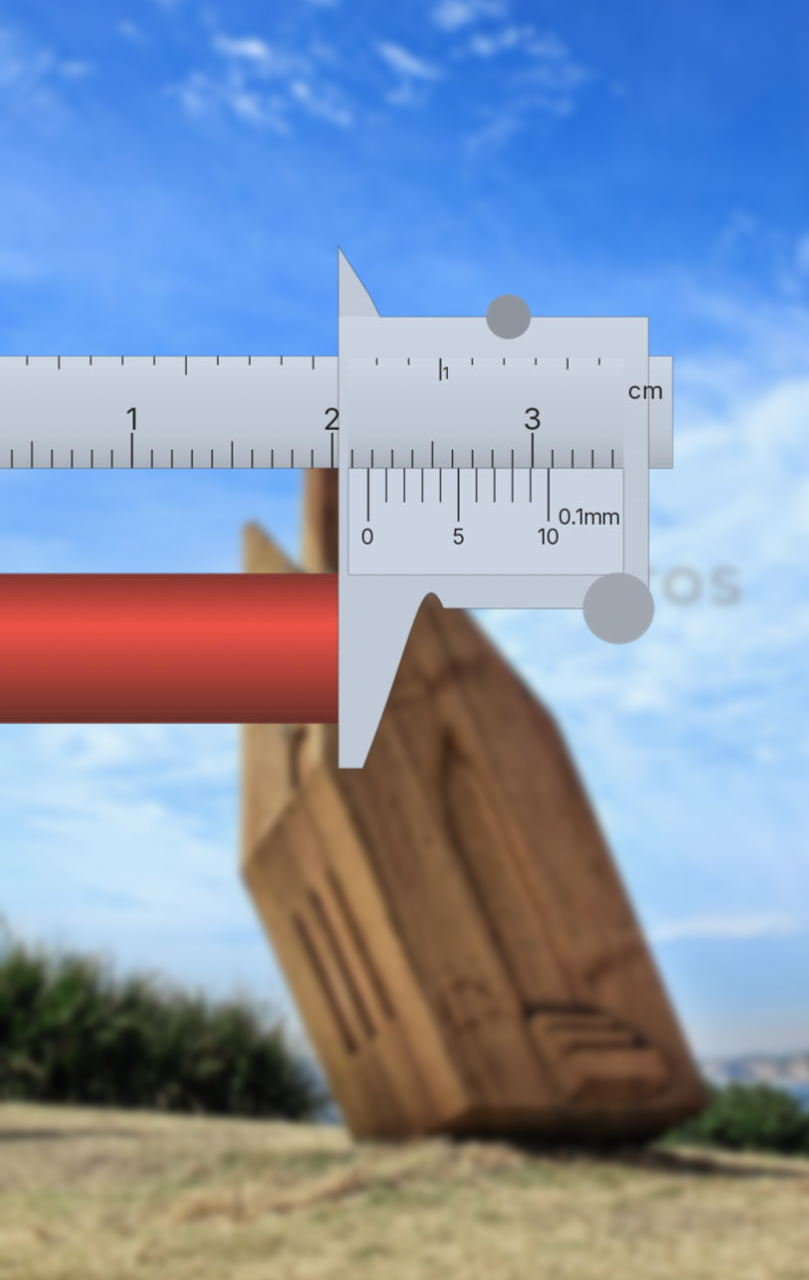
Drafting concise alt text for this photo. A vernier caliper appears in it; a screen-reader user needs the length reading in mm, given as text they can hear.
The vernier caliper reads 21.8 mm
